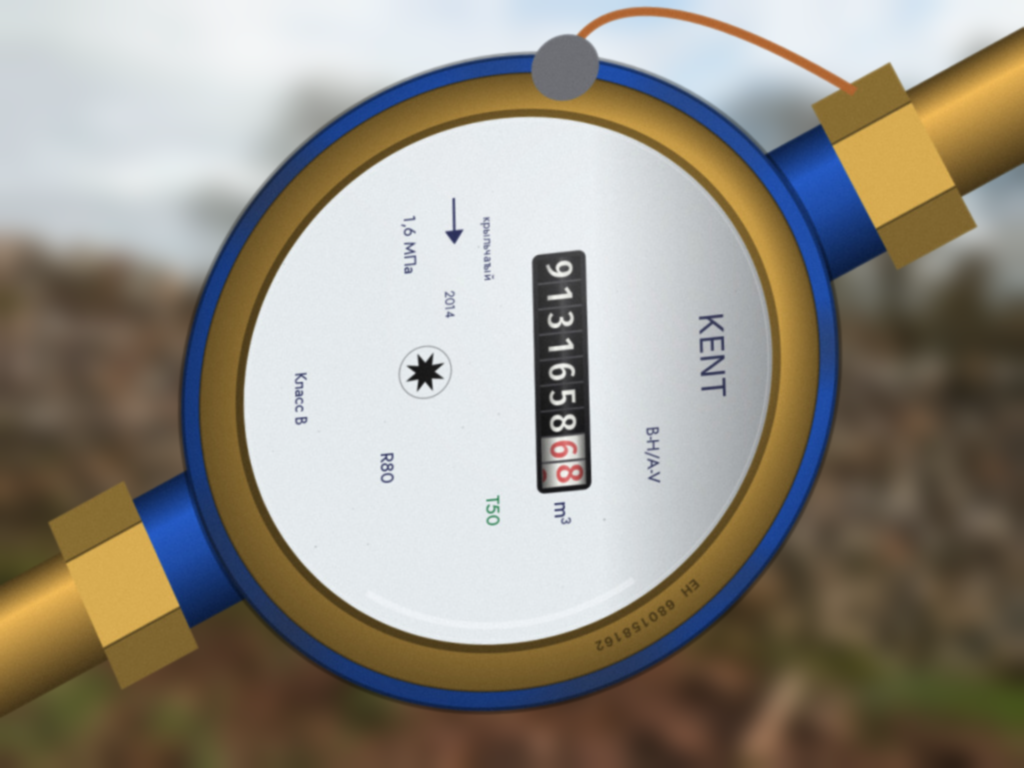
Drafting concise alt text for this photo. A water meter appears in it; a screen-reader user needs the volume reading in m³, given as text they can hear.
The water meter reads 9131658.68 m³
